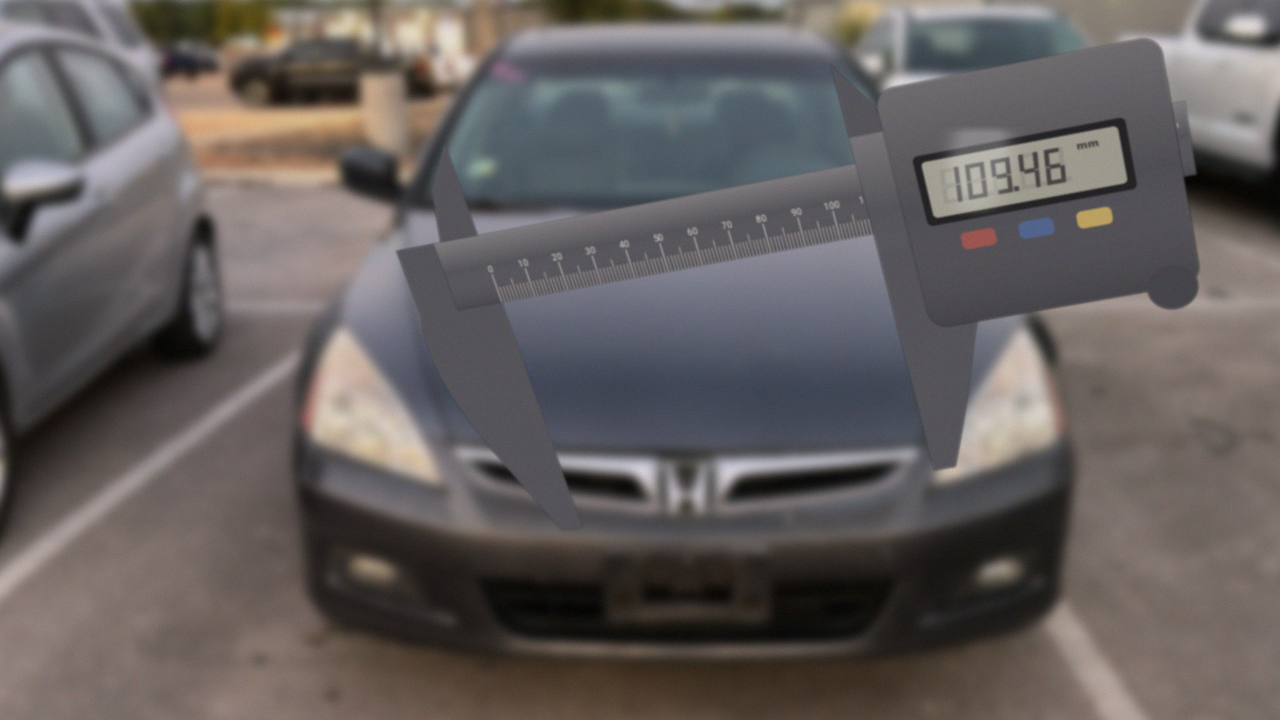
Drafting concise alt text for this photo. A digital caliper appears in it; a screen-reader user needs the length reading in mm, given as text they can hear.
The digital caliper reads 109.46 mm
